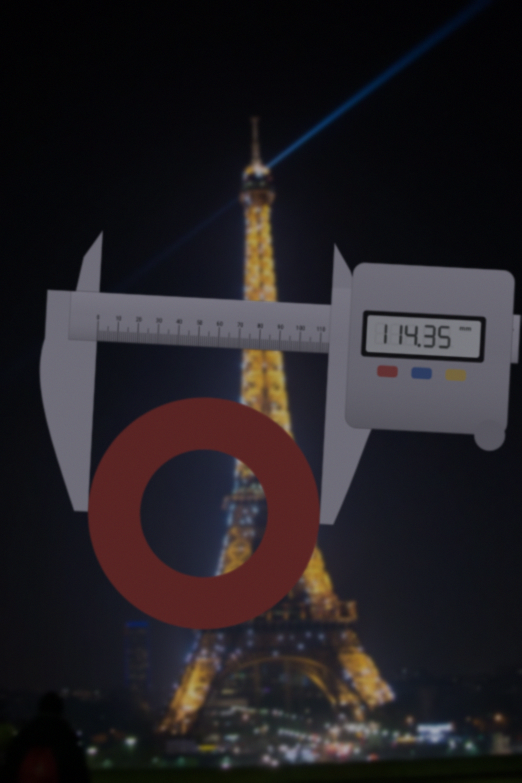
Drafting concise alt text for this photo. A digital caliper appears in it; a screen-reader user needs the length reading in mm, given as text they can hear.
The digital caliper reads 114.35 mm
